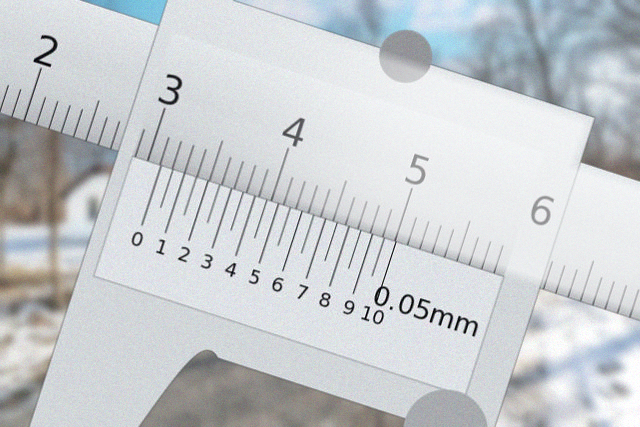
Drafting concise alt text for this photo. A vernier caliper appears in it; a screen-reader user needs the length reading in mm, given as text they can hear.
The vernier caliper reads 31.1 mm
